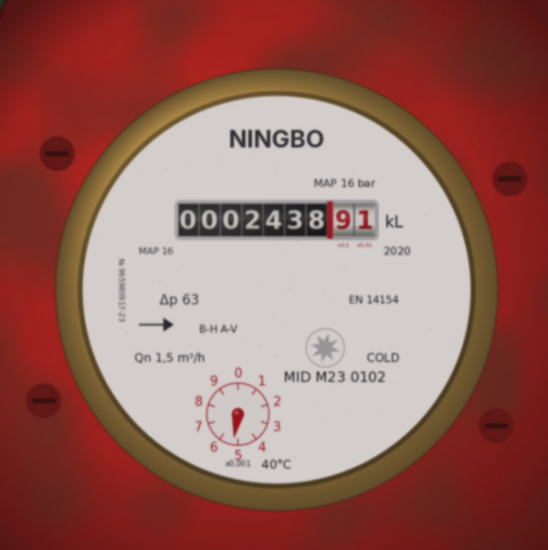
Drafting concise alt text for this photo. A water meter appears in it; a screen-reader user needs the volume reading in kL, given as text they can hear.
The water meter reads 2438.915 kL
